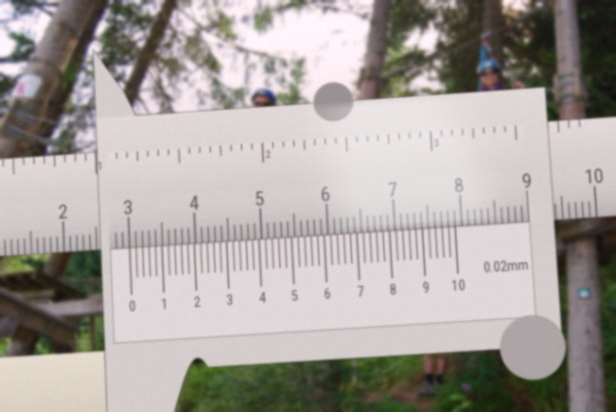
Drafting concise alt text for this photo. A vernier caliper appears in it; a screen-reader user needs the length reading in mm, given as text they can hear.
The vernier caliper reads 30.0 mm
